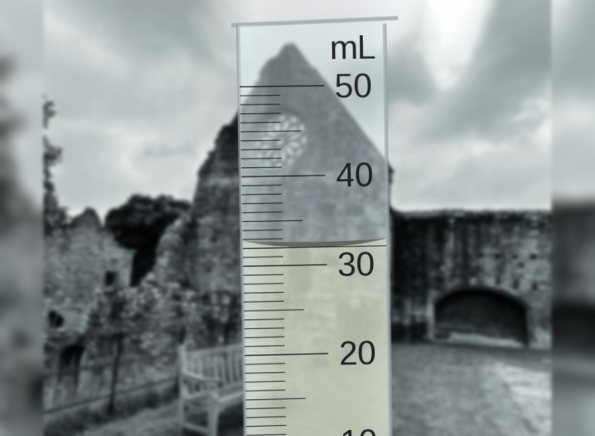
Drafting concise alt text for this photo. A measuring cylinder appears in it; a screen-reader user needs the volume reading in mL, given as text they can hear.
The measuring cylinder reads 32 mL
